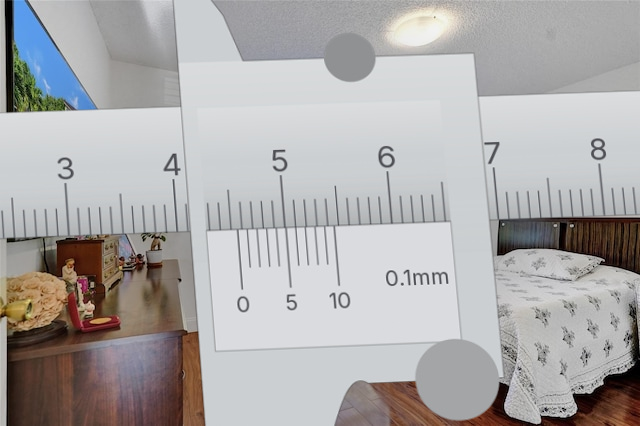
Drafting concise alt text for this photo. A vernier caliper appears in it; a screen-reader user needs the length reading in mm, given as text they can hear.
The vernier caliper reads 45.6 mm
